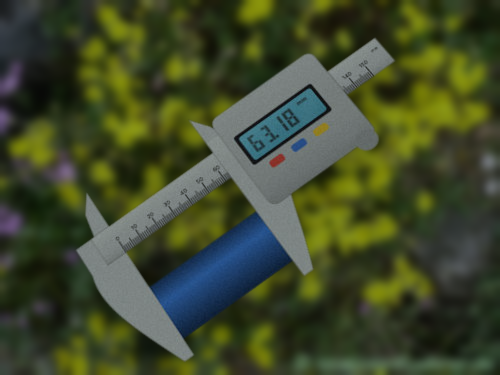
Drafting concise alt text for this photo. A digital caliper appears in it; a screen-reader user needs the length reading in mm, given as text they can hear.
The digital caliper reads 63.18 mm
